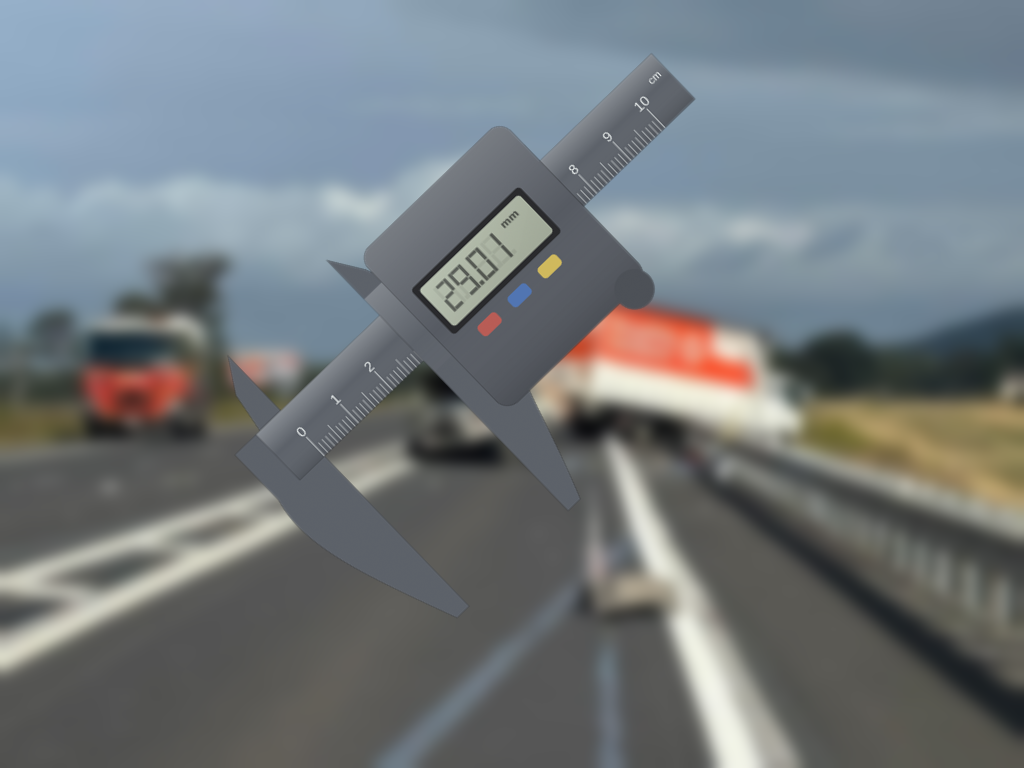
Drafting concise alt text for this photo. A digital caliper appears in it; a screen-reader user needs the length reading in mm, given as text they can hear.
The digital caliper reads 29.01 mm
